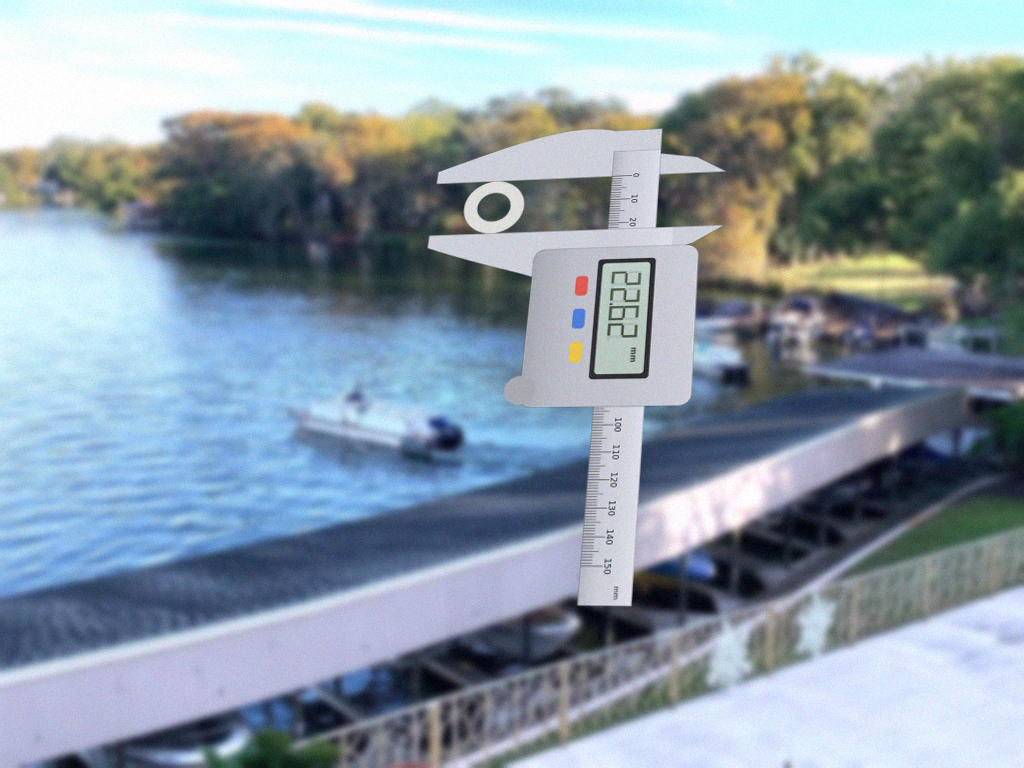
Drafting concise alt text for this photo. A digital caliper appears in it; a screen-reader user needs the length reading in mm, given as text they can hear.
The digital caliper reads 22.62 mm
